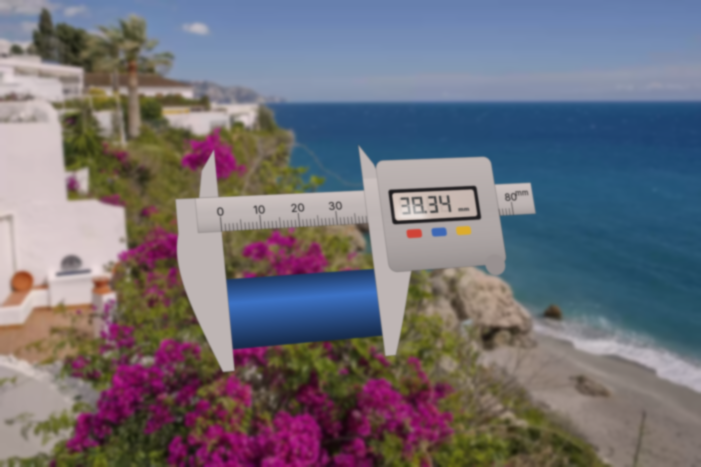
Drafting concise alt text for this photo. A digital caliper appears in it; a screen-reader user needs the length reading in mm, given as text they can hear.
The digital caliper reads 38.34 mm
